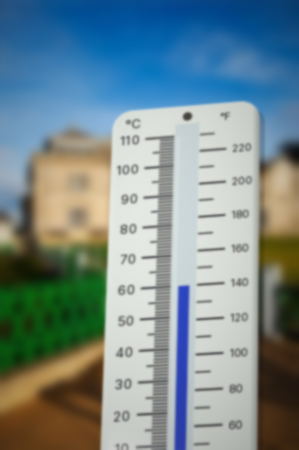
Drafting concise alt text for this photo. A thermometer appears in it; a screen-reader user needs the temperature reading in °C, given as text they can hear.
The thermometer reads 60 °C
